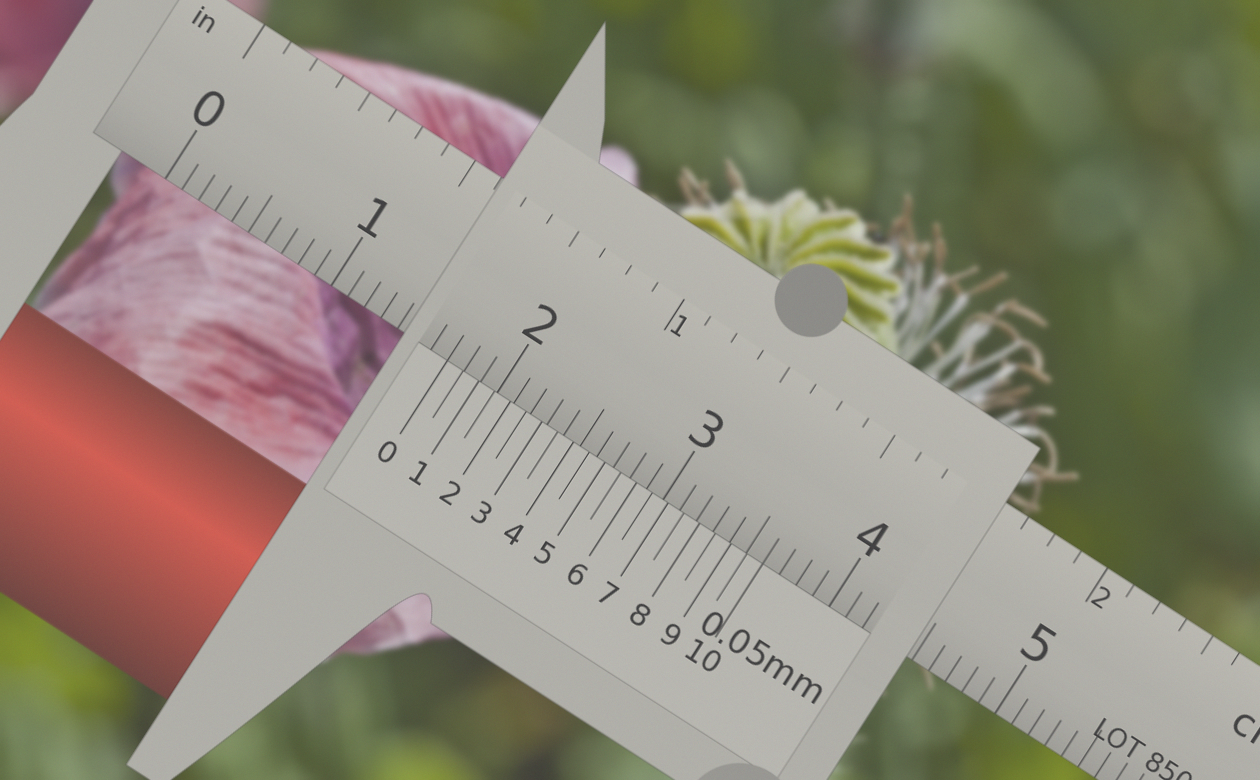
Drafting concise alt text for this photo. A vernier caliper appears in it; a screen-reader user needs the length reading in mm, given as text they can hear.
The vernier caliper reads 17.0 mm
